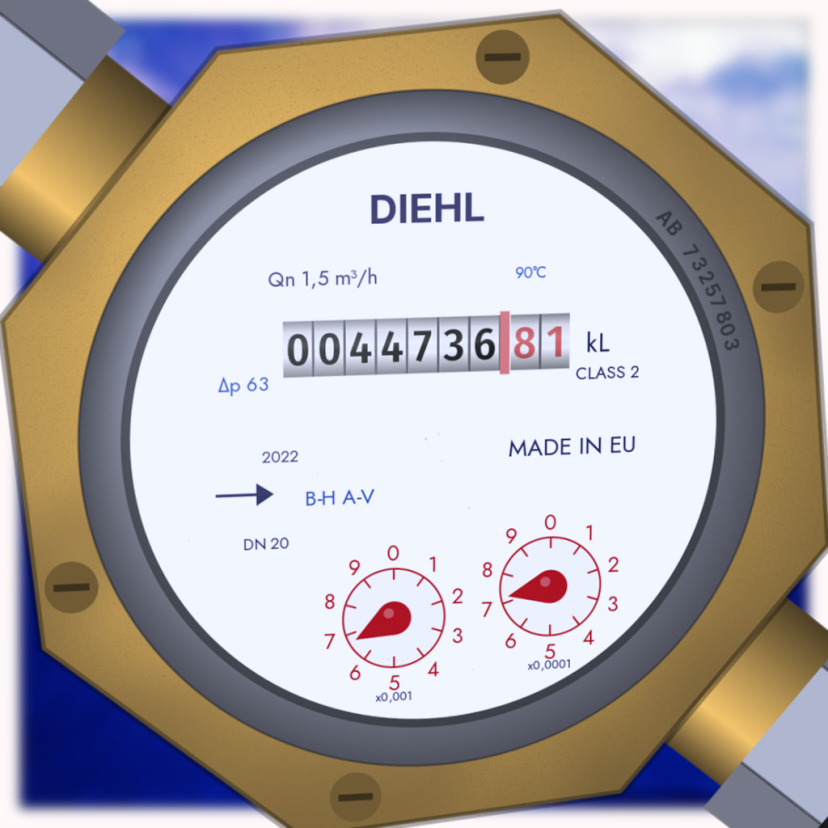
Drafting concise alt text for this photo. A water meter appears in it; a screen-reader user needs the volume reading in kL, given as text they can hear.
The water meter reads 44736.8167 kL
